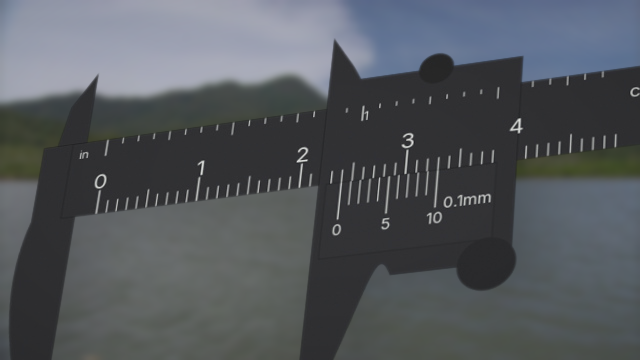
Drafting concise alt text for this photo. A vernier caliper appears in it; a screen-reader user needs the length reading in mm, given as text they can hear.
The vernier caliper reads 24.0 mm
